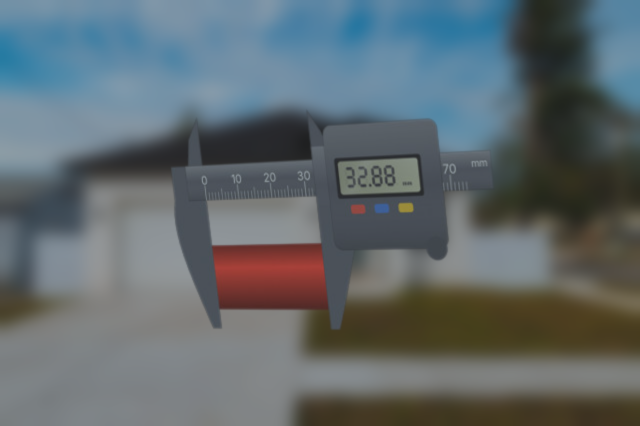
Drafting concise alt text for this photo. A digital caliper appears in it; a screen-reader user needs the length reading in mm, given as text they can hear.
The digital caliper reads 32.88 mm
